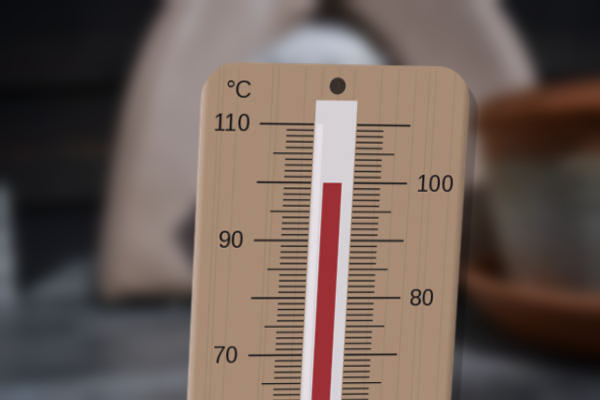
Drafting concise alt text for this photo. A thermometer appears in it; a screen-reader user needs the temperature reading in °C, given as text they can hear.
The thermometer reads 100 °C
